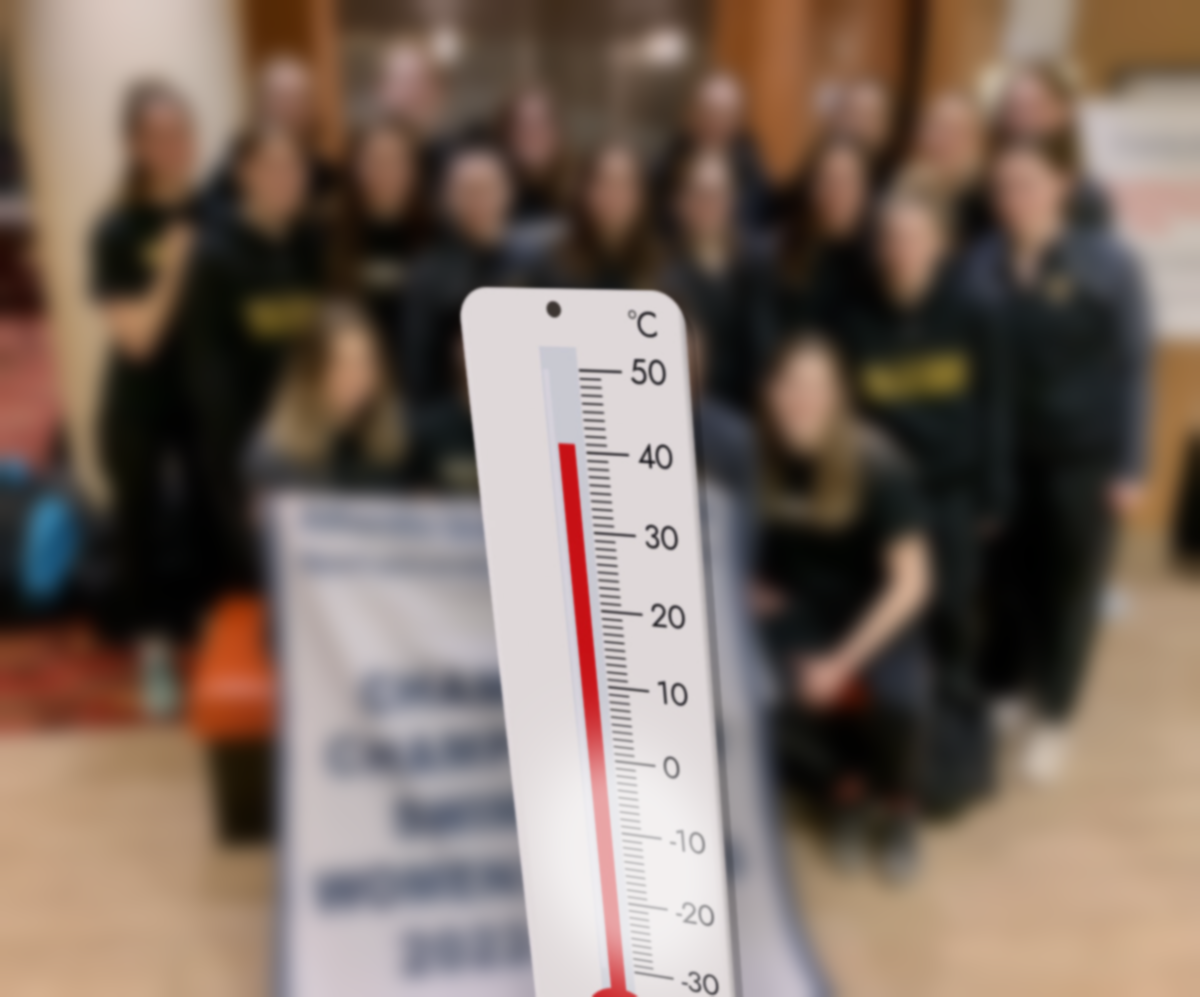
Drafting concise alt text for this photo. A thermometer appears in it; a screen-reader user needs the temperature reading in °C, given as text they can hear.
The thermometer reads 41 °C
